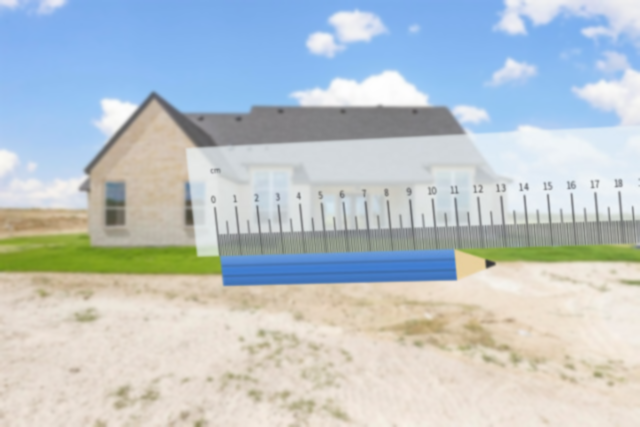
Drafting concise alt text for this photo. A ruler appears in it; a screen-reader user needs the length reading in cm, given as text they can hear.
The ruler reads 12.5 cm
